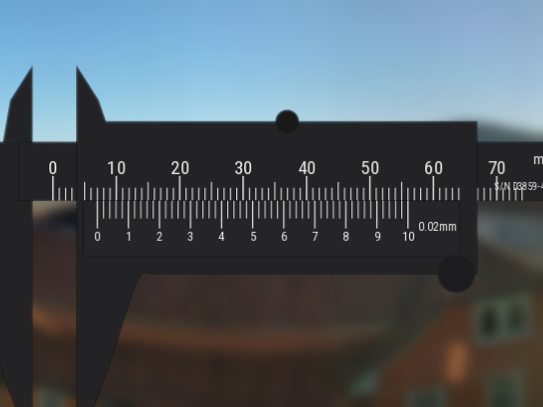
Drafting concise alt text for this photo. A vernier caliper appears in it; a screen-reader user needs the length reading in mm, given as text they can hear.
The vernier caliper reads 7.0 mm
